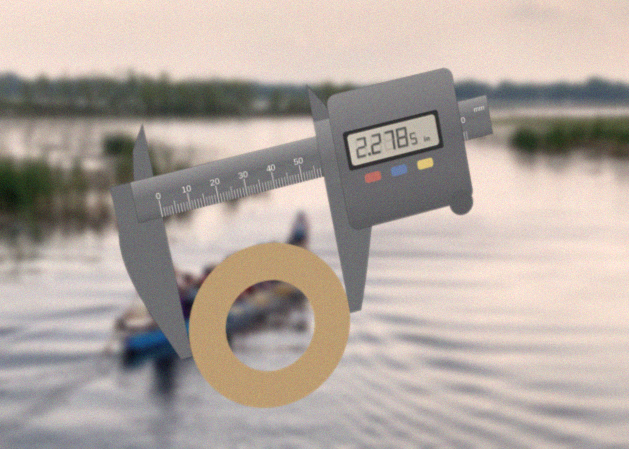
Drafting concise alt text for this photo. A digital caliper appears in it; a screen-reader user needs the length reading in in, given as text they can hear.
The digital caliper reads 2.2785 in
